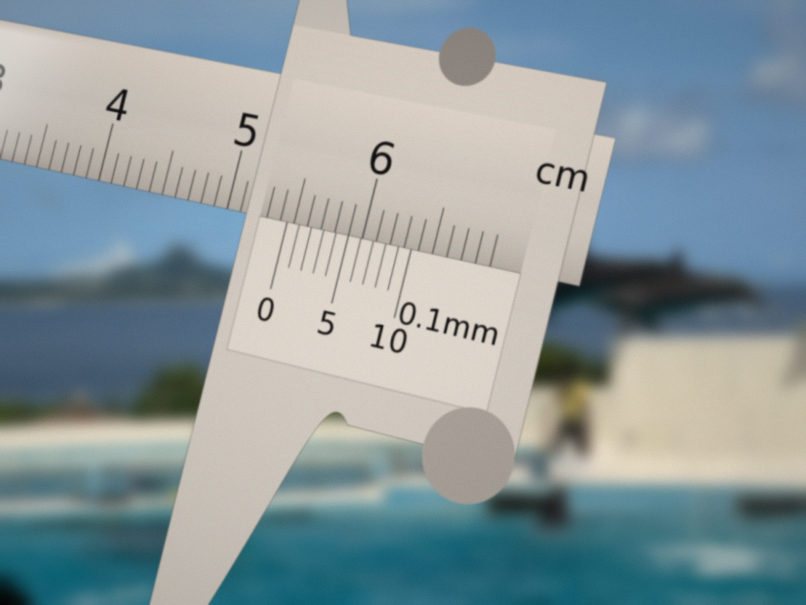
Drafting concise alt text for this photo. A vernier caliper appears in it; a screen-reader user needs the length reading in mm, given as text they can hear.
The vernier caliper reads 54.5 mm
